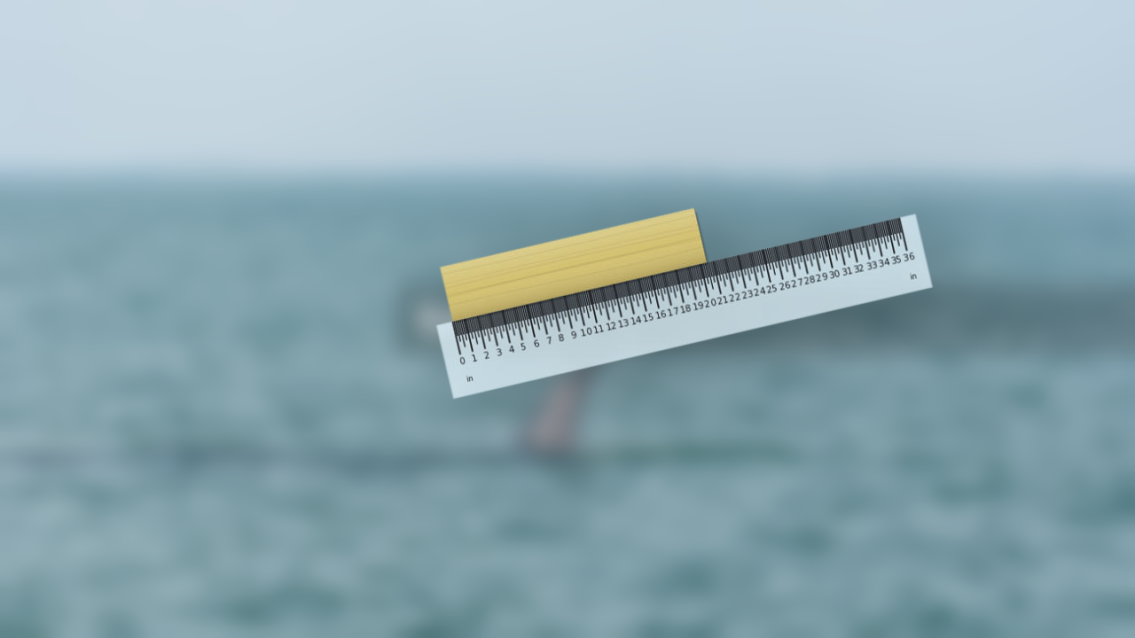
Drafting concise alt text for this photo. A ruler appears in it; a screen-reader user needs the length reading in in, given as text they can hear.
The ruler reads 20.5 in
